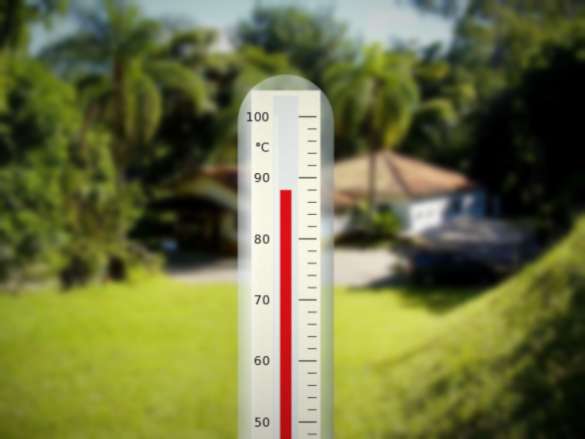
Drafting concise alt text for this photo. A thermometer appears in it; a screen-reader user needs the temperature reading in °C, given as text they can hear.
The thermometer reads 88 °C
